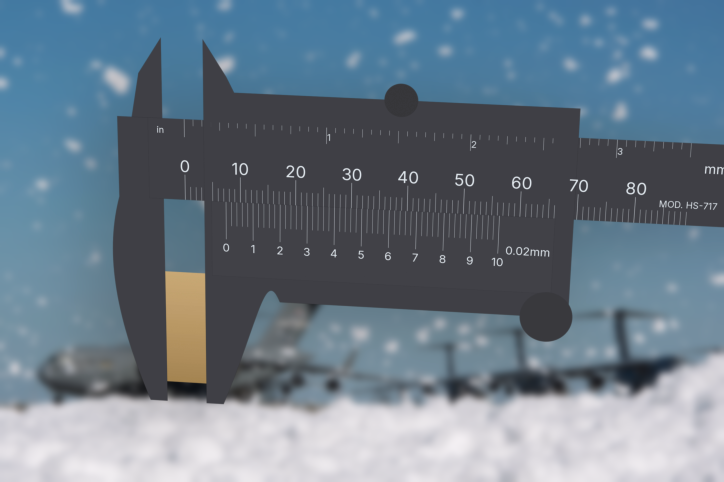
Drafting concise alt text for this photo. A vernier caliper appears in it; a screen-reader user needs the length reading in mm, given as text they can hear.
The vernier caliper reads 7.4 mm
